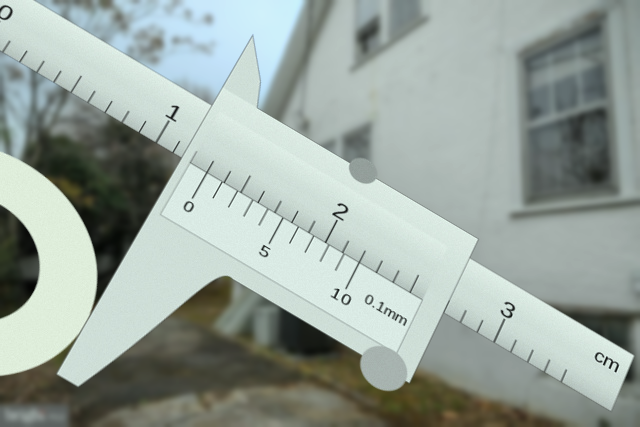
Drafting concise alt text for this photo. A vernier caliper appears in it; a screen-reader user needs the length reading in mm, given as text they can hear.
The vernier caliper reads 13.0 mm
